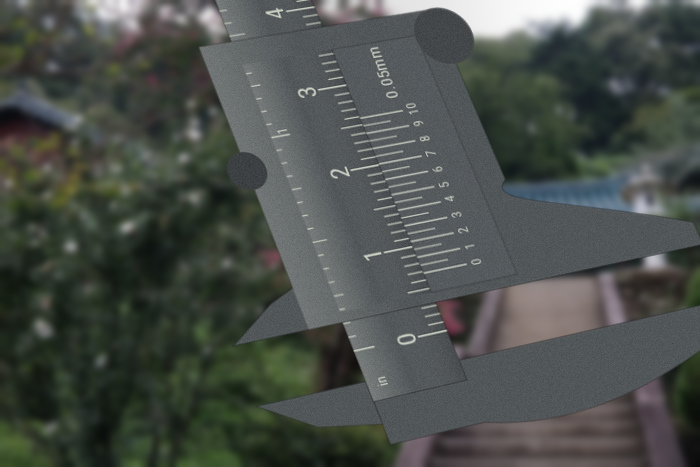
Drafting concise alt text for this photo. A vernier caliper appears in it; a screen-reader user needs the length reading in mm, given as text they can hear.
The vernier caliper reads 6.8 mm
